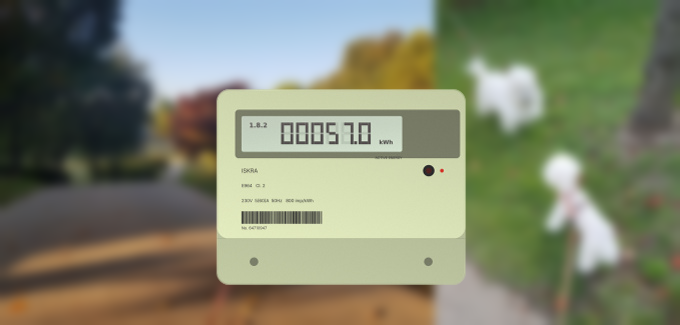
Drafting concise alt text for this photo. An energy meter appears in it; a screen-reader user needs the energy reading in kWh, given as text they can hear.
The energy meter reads 57.0 kWh
